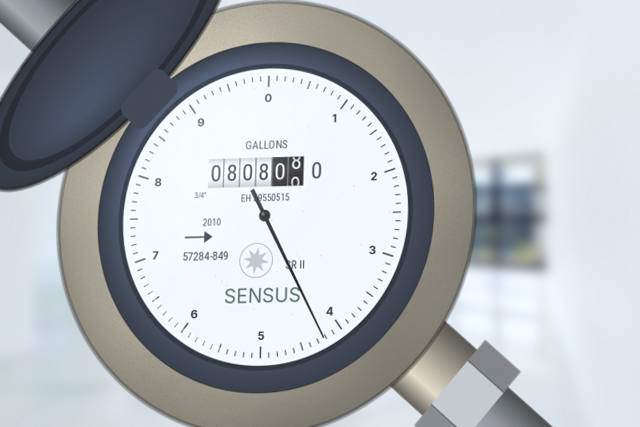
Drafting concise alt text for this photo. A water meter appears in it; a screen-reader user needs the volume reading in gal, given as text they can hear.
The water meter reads 808084.2 gal
